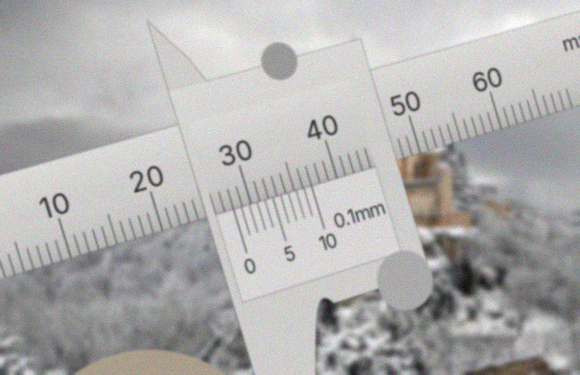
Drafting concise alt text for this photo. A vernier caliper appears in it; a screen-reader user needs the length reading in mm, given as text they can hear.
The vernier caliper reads 28.0 mm
